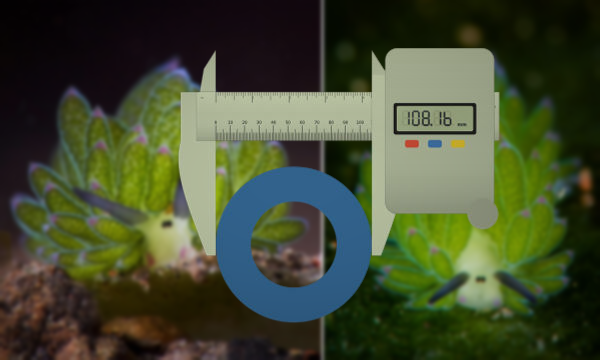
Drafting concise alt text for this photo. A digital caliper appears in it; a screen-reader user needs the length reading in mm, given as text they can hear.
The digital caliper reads 108.16 mm
